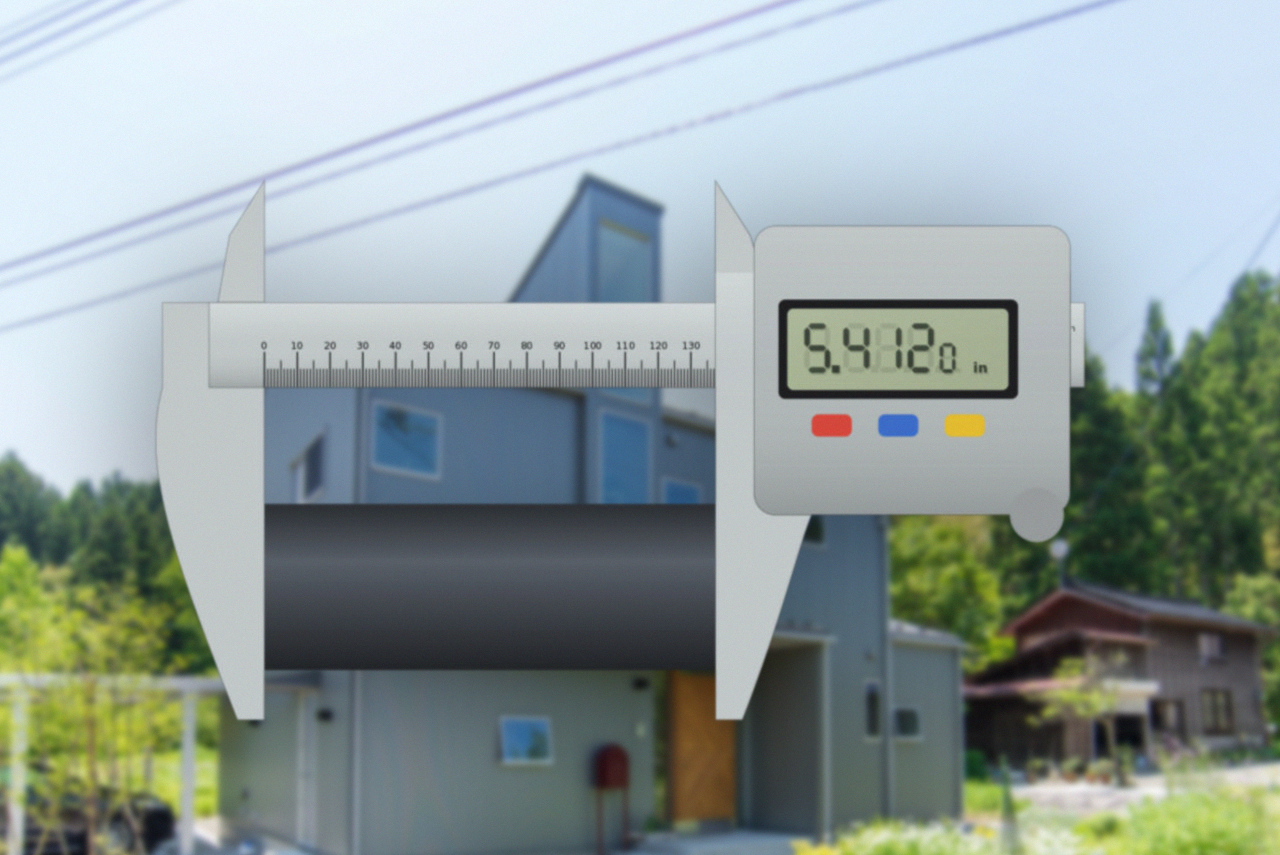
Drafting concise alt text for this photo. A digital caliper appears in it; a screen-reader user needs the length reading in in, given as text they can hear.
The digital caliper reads 5.4120 in
